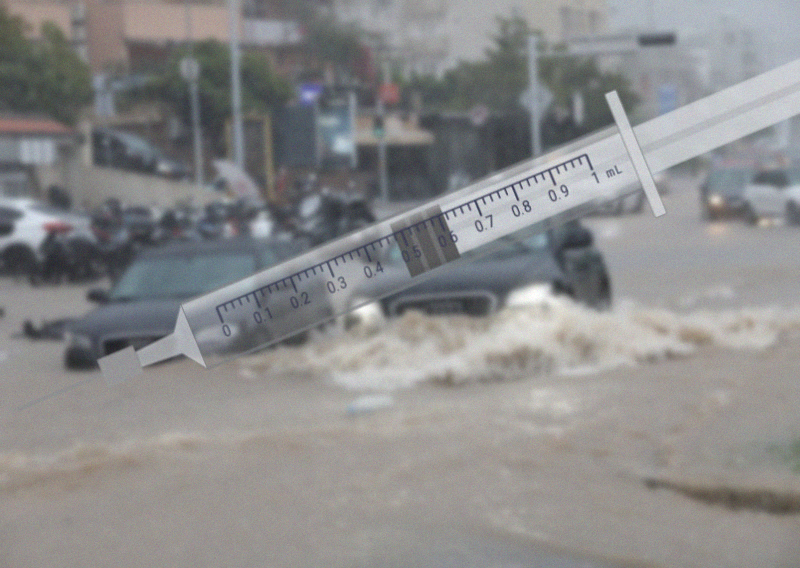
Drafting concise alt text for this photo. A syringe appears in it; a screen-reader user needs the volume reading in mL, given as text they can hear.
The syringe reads 0.48 mL
